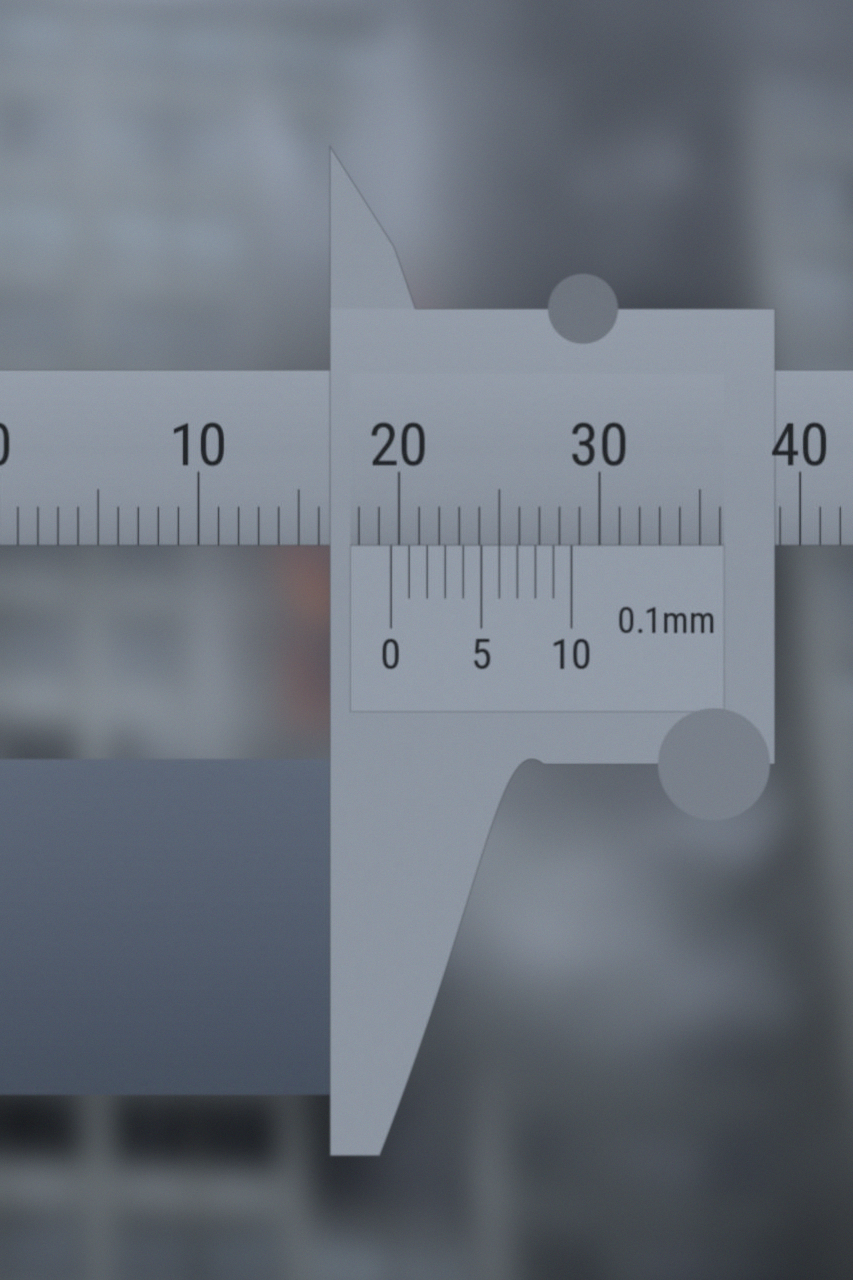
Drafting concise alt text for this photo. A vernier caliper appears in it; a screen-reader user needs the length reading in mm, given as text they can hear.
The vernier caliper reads 19.6 mm
